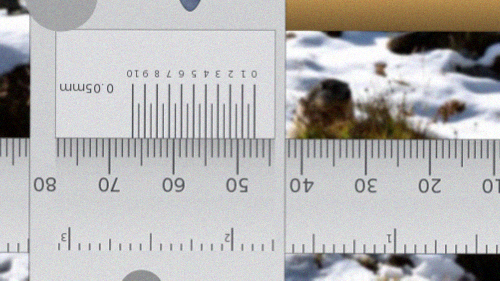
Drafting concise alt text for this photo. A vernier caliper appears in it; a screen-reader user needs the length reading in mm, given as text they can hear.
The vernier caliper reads 47.4 mm
